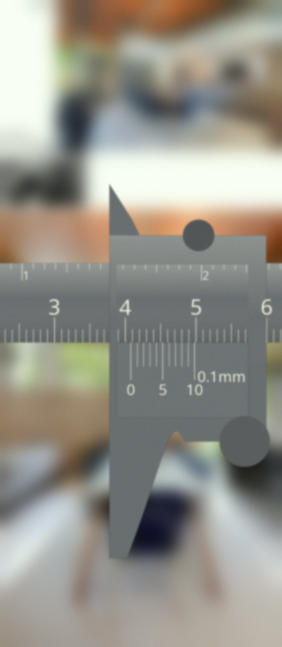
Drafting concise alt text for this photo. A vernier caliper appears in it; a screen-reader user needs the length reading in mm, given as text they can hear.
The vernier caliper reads 40.8 mm
